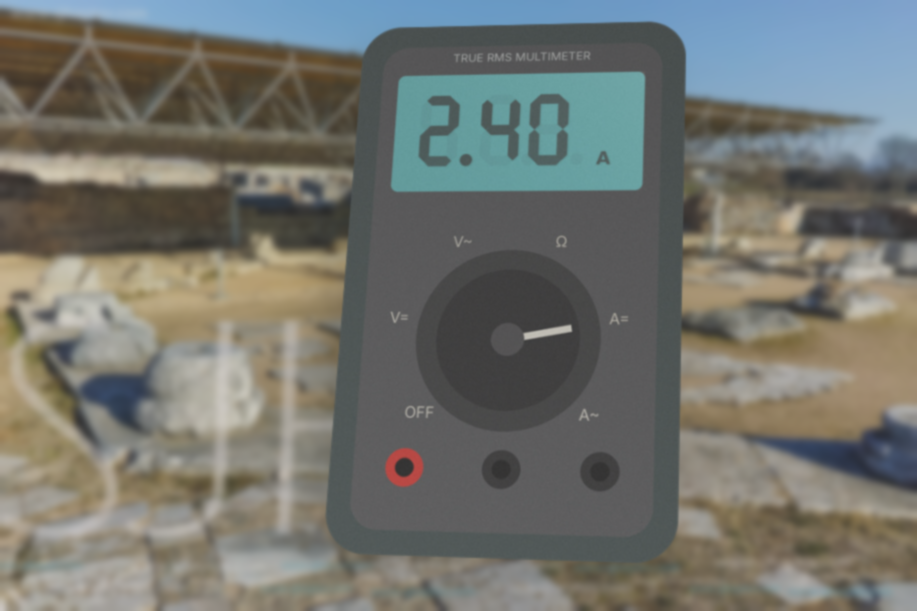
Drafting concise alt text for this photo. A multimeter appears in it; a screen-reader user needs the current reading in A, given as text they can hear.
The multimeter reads 2.40 A
